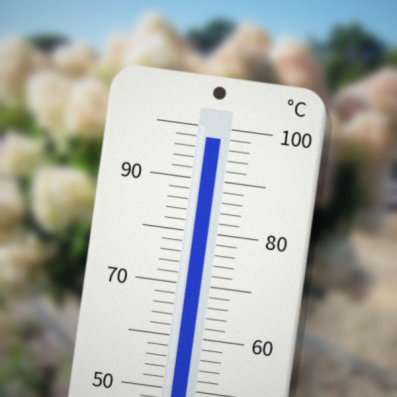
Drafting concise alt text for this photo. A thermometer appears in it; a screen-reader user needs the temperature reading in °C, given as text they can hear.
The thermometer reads 98 °C
